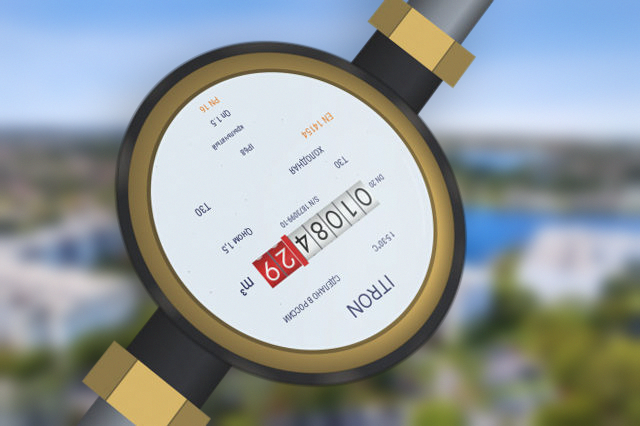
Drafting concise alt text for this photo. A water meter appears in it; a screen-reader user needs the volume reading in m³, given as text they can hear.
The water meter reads 1084.29 m³
